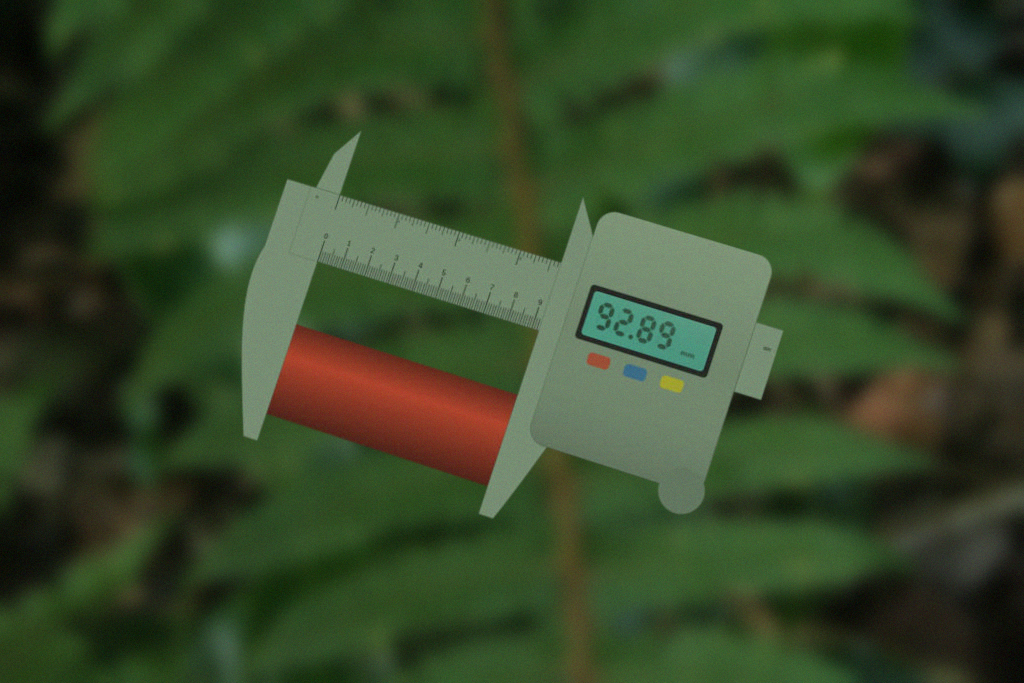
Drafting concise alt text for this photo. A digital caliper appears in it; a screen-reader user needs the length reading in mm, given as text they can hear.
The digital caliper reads 92.89 mm
